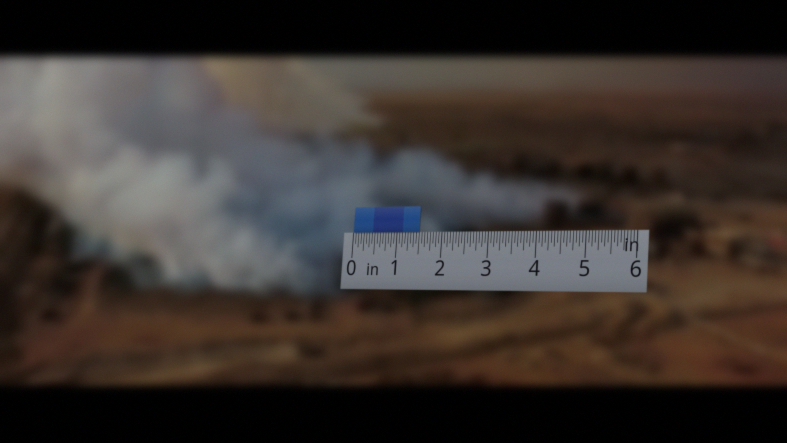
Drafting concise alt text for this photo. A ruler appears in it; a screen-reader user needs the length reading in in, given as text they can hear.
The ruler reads 1.5 in
